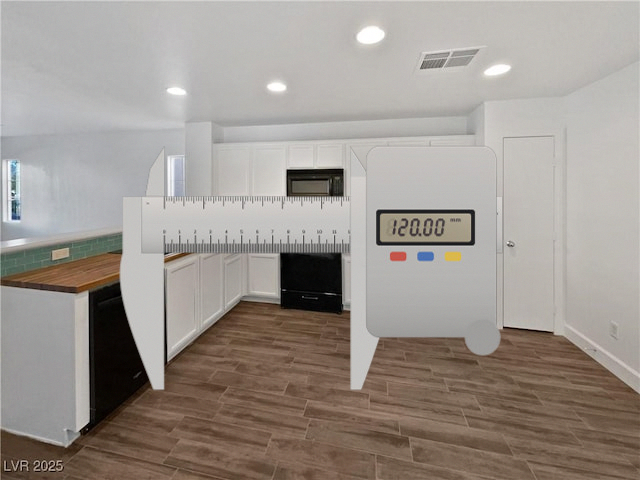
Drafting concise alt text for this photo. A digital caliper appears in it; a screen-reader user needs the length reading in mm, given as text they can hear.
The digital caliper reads 120.00 mm
